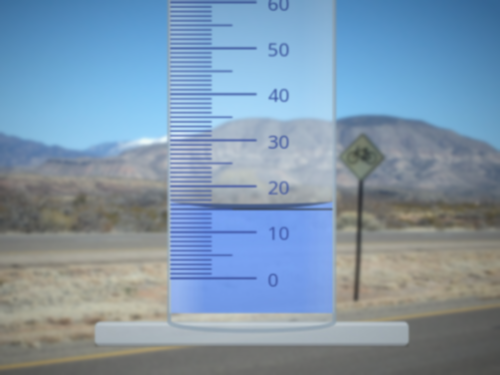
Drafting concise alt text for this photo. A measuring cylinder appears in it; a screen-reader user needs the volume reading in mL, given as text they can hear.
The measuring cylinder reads 15 mL
